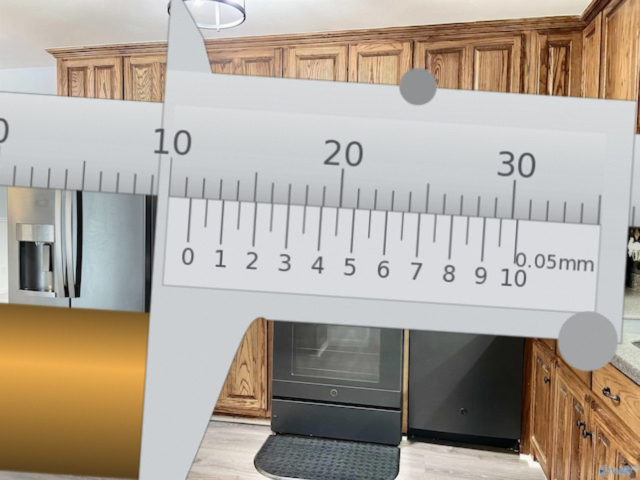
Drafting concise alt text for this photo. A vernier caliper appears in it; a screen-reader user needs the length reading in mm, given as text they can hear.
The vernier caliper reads 11.3 mm
